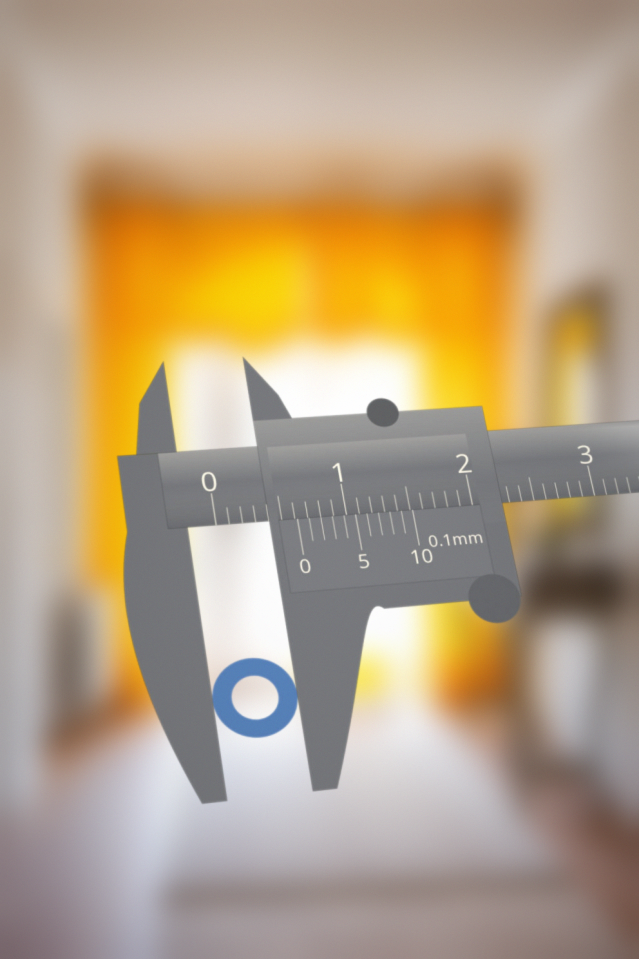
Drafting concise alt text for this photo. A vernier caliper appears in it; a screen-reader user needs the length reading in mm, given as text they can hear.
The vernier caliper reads 6.2 mm
